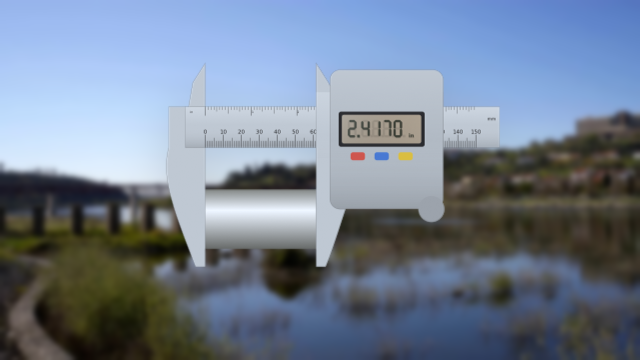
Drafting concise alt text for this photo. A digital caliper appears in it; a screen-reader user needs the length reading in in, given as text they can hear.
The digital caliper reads 2.4170 in
